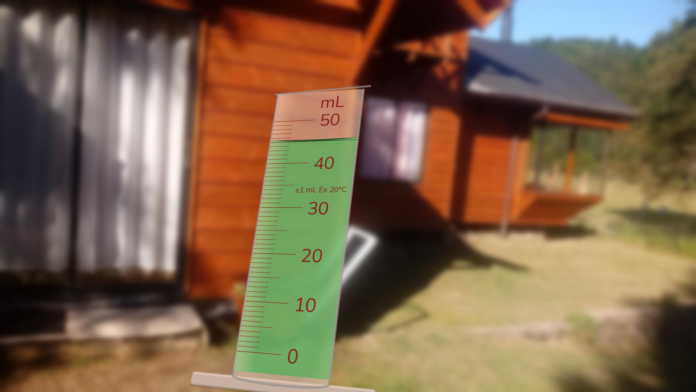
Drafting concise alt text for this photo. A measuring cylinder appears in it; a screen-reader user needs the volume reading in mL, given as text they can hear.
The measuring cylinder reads 45 mL
